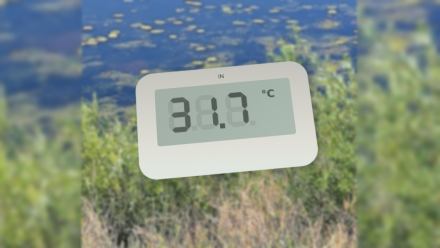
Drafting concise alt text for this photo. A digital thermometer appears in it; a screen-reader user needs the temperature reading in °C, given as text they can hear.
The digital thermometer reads 31.7 °C
